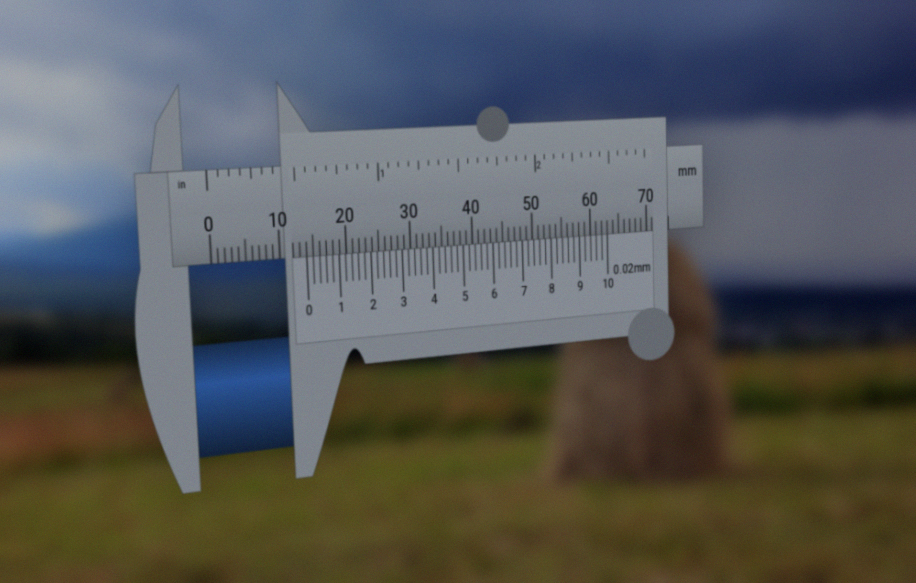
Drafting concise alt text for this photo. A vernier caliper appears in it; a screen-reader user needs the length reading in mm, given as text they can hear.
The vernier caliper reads 14.0 mm
